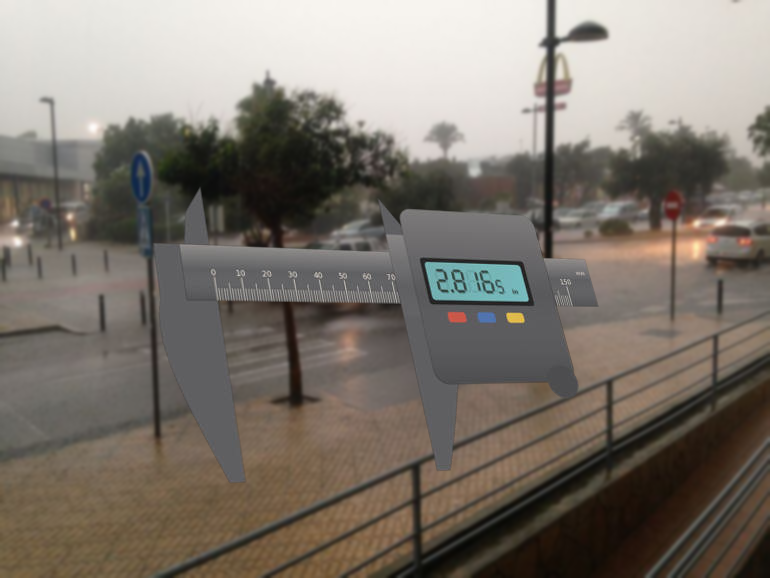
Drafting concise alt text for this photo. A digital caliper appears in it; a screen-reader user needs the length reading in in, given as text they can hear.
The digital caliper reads 2.8165 in
